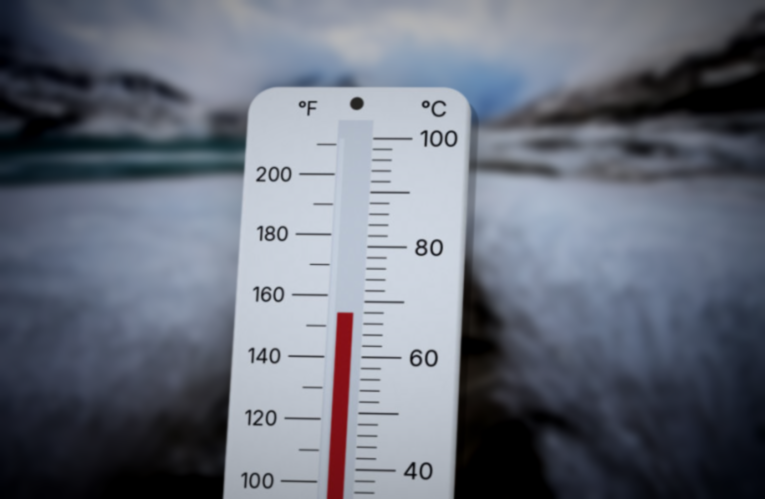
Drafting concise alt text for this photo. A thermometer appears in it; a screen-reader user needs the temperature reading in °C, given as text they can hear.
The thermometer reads 68 °C
